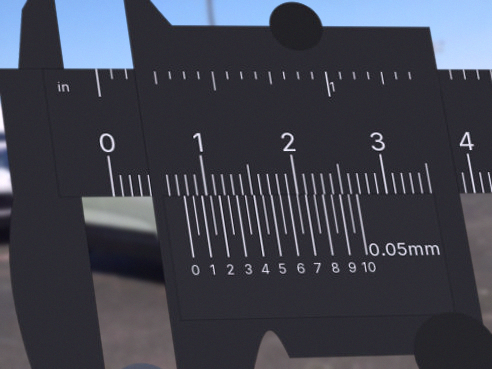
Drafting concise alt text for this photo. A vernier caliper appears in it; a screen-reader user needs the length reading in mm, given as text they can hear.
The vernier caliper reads 7.6 mm
